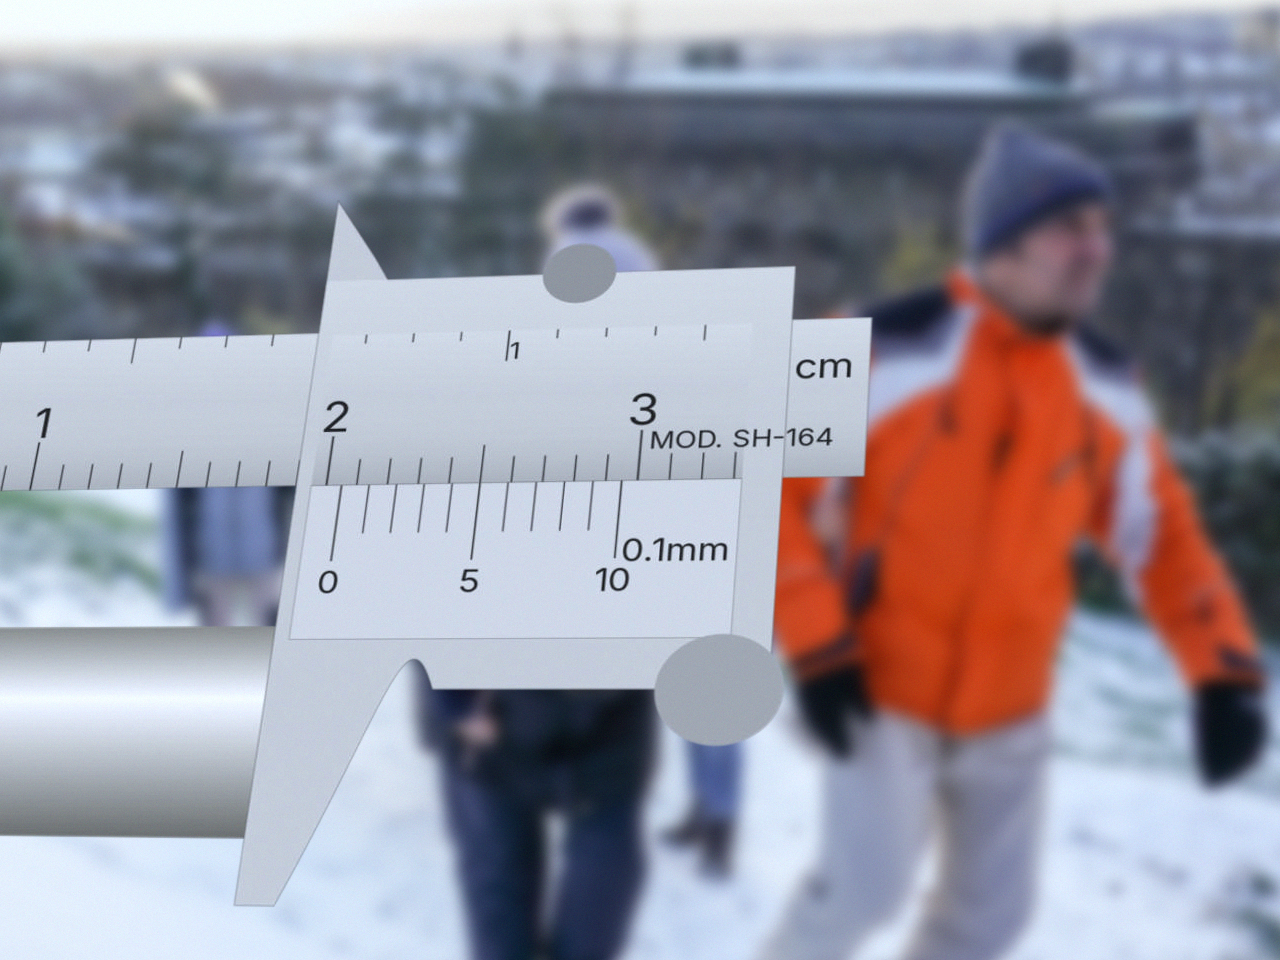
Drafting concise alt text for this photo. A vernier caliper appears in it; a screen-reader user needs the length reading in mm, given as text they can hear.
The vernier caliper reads 20.5 mm
